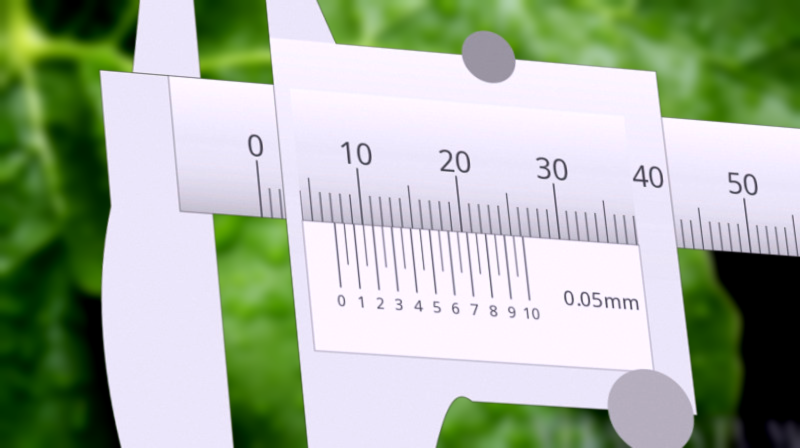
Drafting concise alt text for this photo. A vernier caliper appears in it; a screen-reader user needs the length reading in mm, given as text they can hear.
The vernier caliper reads 7.2 mm
